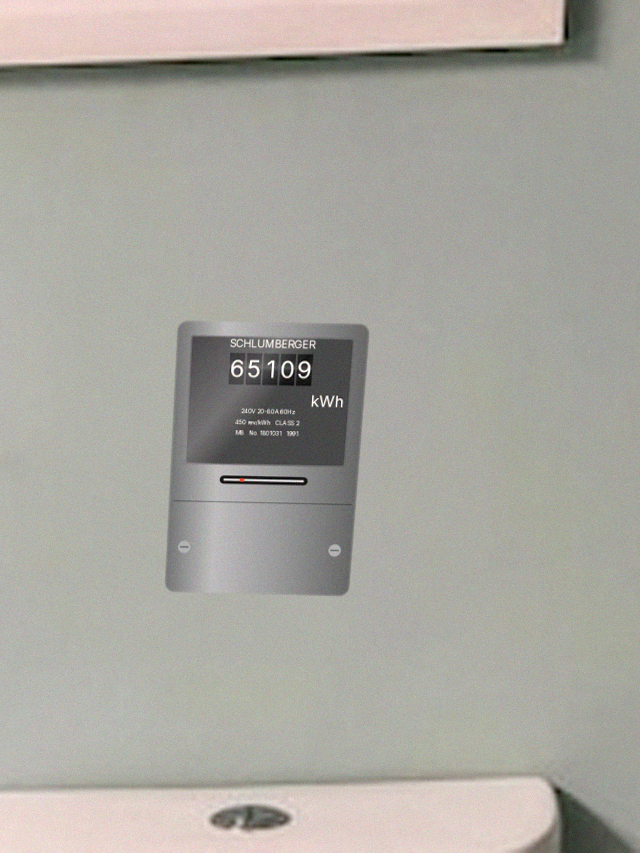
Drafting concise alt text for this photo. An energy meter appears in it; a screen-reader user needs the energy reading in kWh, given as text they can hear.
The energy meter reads 65109 kWh
